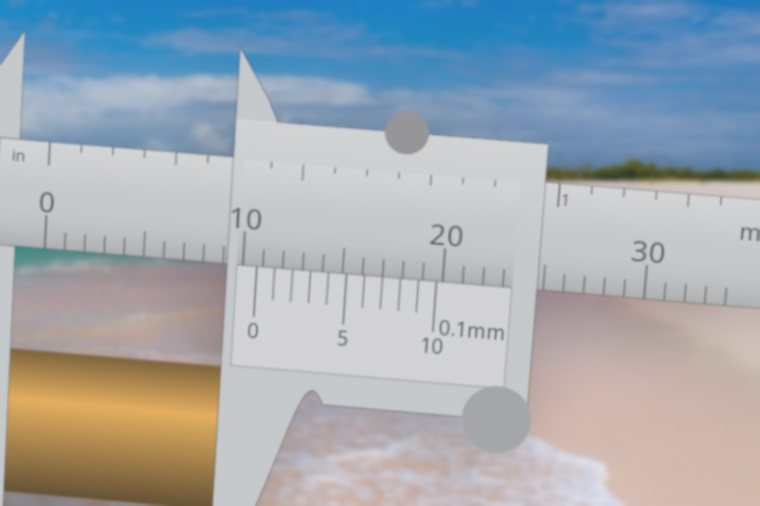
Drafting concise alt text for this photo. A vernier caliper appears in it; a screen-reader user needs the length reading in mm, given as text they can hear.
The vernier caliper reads 10.7 mm
